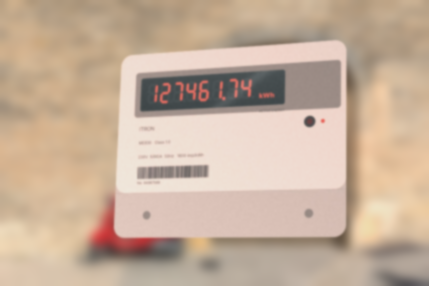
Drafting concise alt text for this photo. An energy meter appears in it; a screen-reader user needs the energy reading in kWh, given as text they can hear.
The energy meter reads 127461.74 kWh
